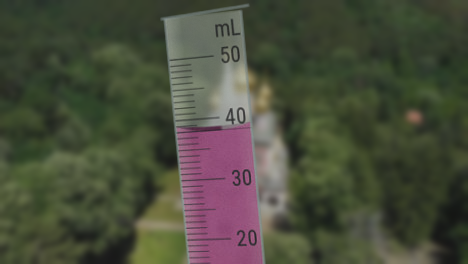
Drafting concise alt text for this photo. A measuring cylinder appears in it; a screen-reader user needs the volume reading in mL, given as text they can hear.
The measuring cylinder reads 38 mL
